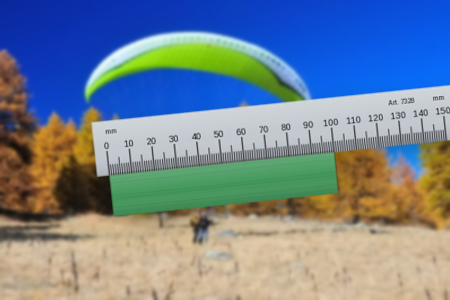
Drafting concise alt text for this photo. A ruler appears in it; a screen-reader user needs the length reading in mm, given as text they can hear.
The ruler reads 100 mm
